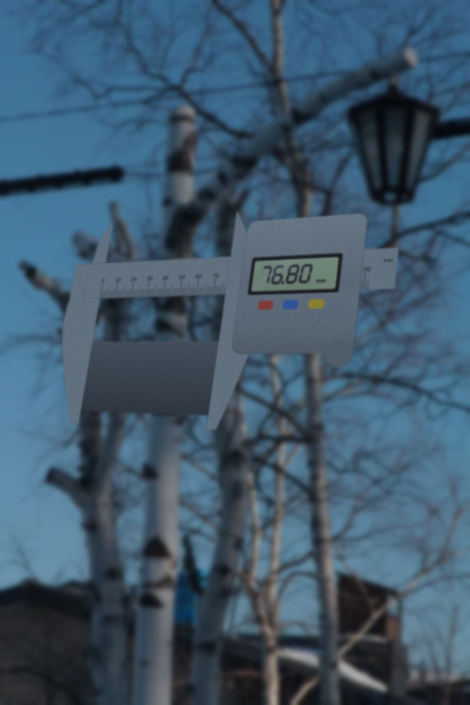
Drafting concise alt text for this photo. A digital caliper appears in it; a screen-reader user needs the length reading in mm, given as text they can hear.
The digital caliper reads 76.80 mm
